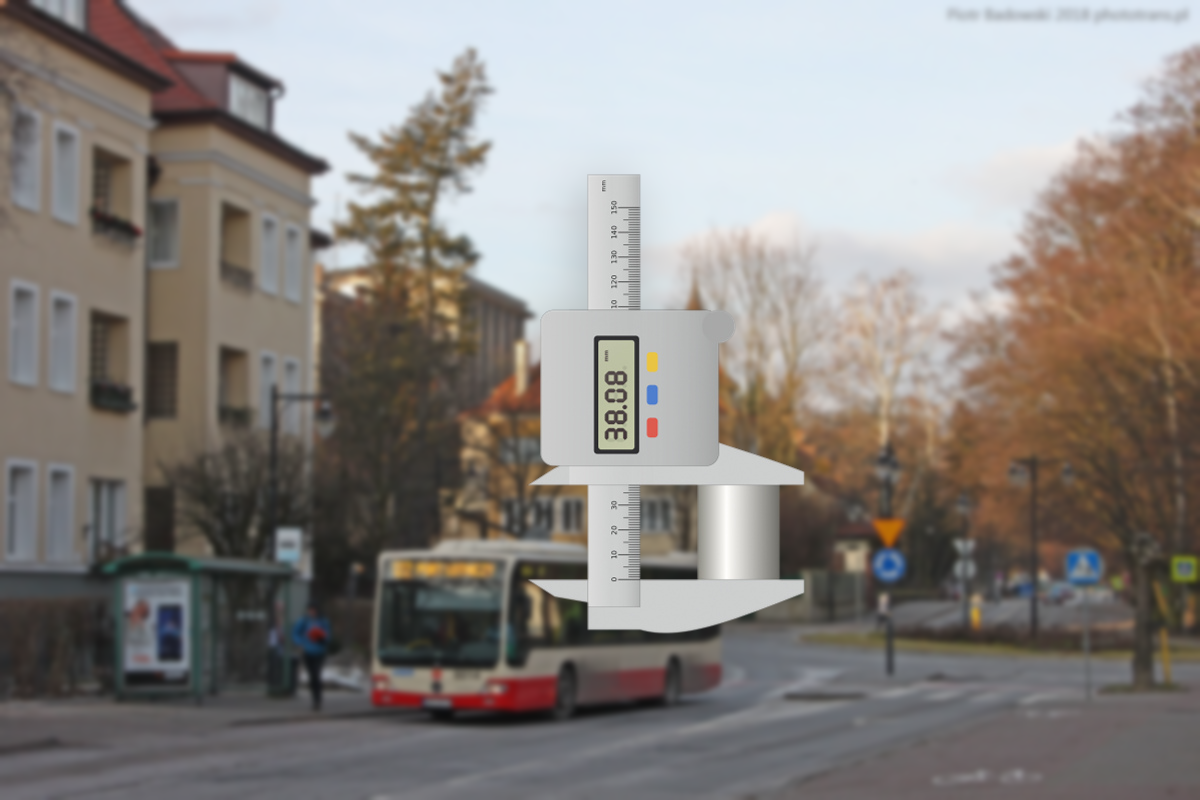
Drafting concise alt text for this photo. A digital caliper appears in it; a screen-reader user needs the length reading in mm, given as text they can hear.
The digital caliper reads 38.08 mm
